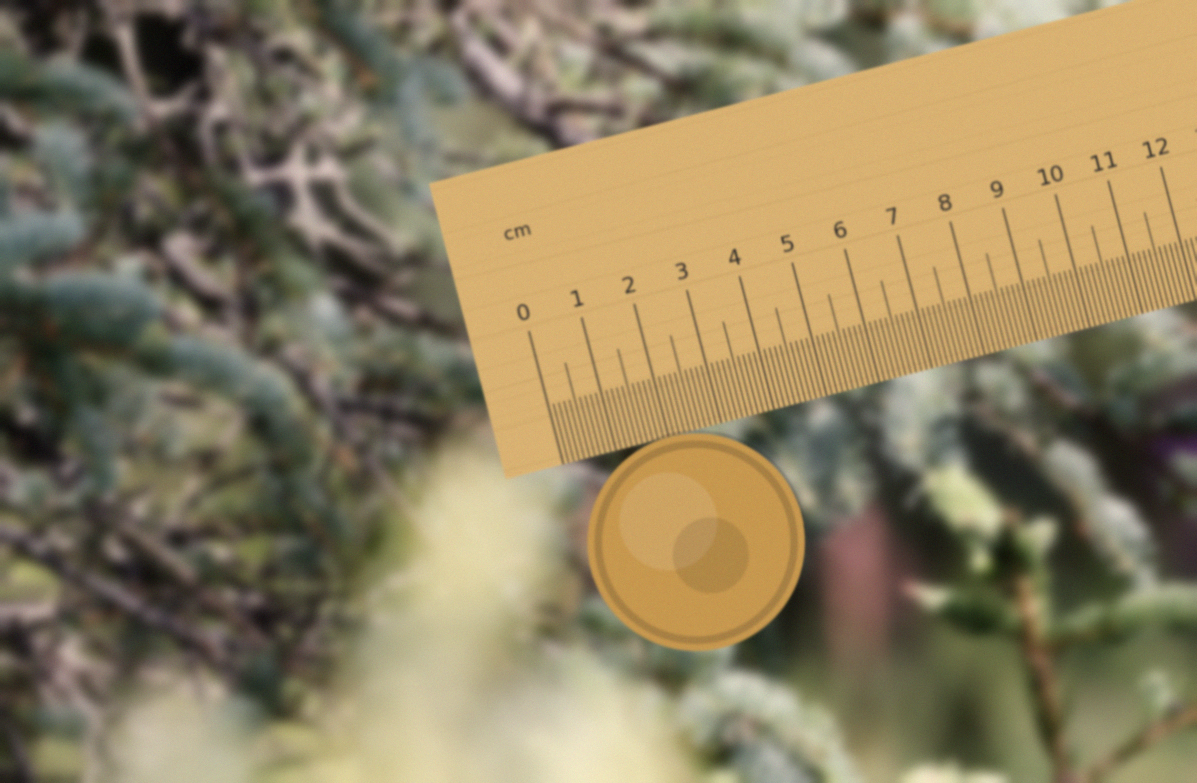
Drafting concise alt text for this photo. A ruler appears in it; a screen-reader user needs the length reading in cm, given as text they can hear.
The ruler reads 4 cm
